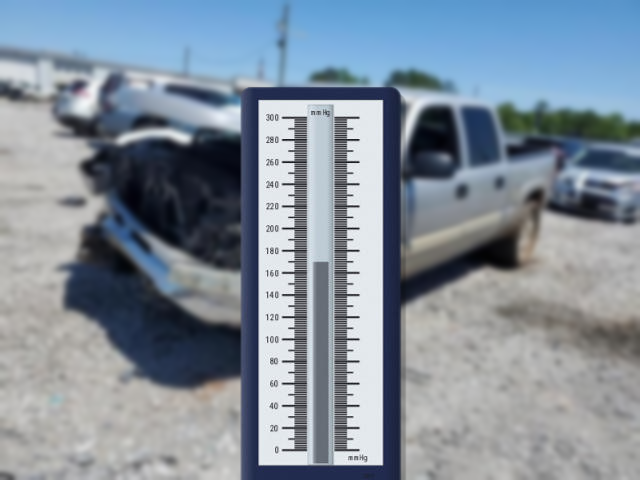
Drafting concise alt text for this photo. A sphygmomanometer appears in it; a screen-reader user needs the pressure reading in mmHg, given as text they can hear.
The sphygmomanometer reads 170 mmHg
